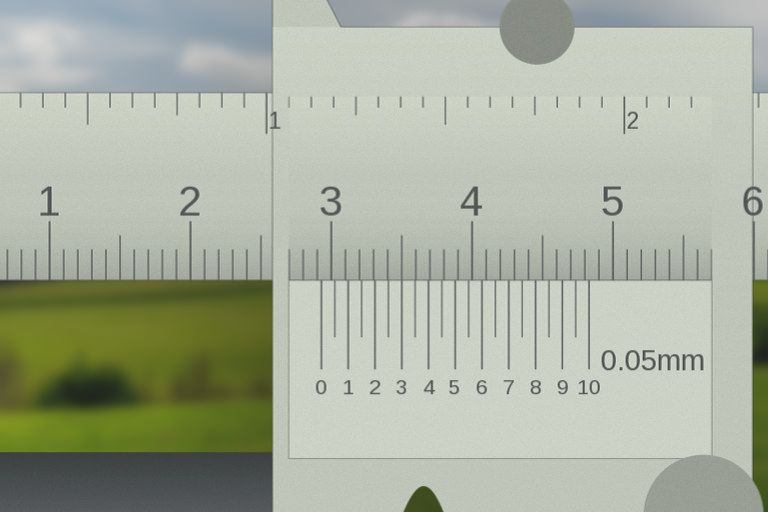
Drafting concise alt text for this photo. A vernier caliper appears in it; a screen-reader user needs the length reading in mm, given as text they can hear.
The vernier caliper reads 29.3 mm
